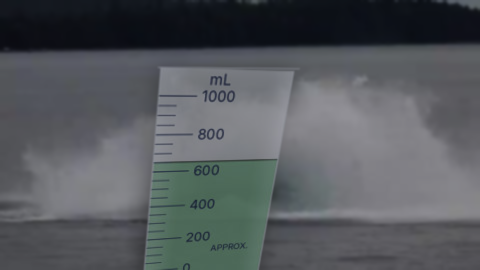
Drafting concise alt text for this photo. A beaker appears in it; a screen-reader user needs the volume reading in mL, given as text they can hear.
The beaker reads 650 mL
